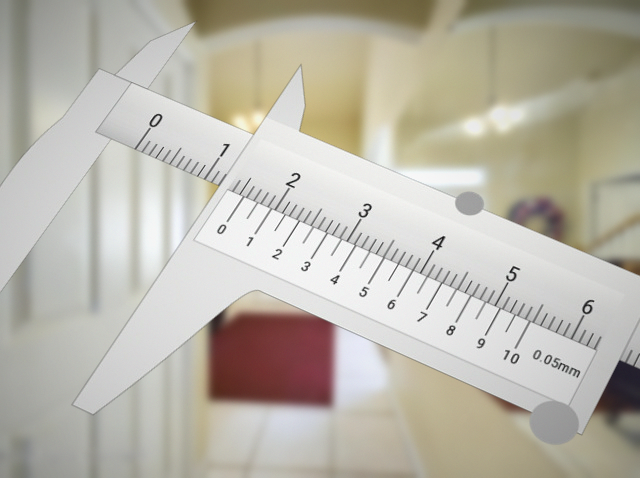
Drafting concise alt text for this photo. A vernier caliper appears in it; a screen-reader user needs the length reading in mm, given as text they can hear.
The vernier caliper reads 15.6 mm
